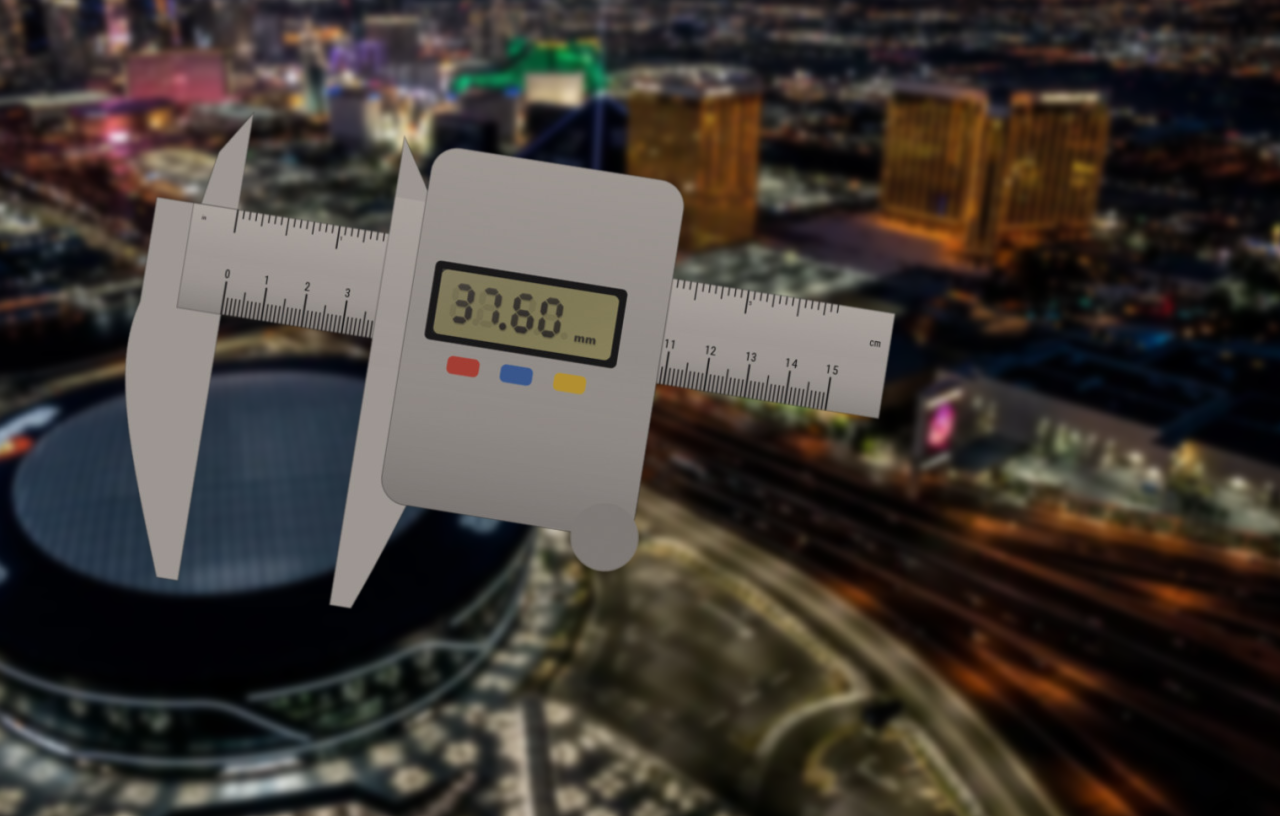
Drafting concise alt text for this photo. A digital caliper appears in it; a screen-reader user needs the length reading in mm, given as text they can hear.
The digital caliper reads 37.60 mm
